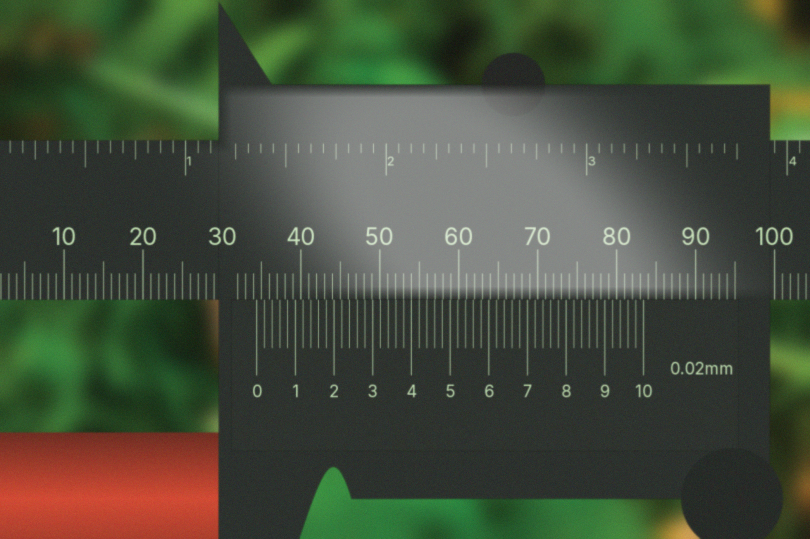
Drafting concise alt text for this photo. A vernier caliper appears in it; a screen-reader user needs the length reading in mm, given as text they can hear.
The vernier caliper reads 34.4 mm
